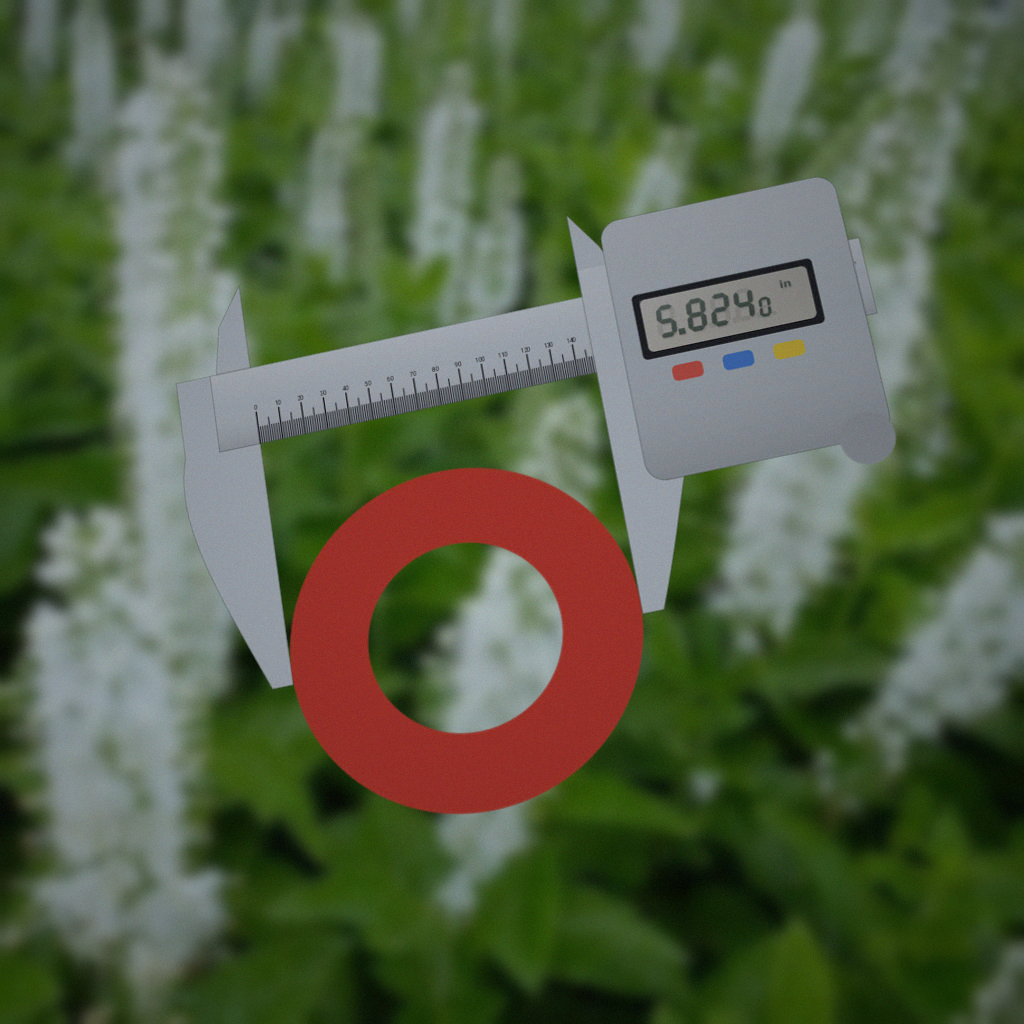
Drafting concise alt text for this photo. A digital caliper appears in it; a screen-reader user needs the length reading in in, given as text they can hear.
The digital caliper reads 5.8240 in
